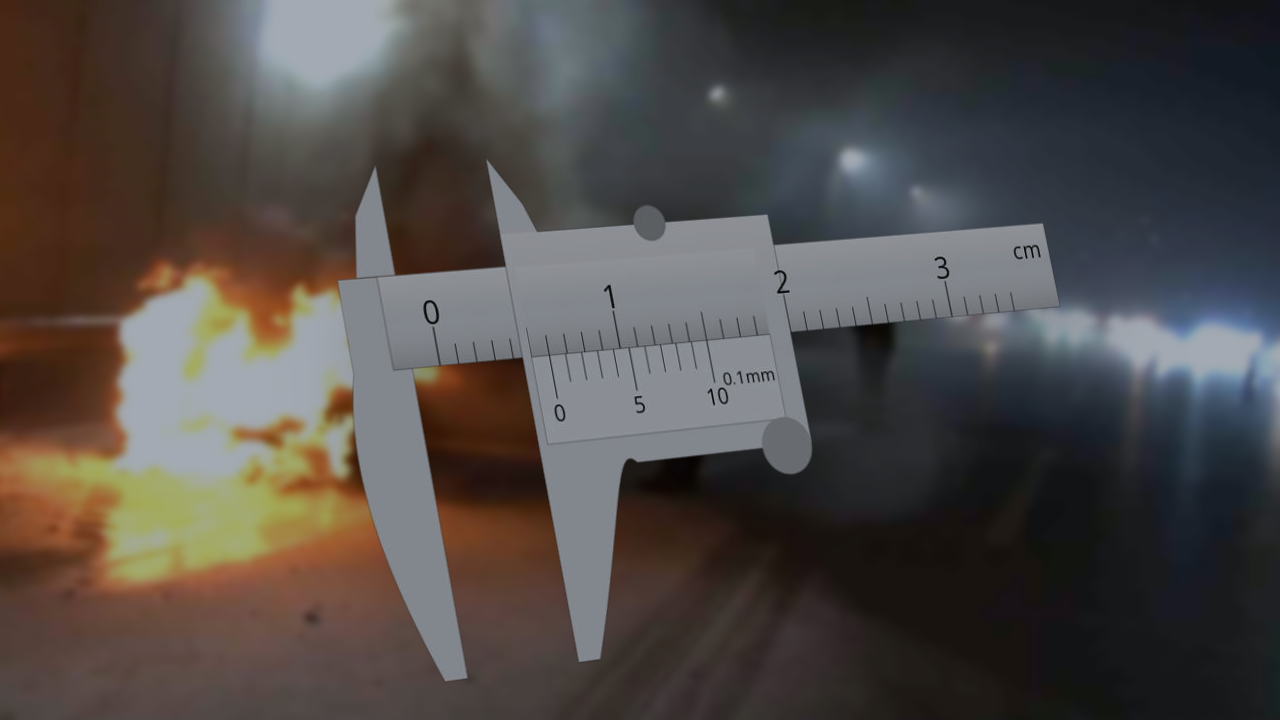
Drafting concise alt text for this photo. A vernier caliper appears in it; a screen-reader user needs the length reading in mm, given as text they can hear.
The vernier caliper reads 6.0 mm
